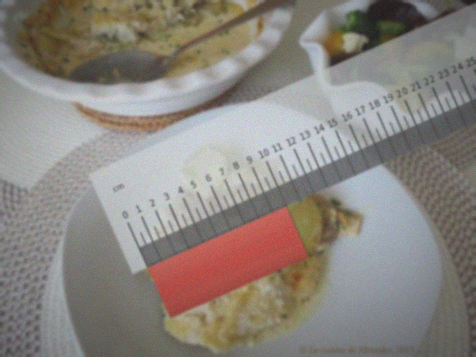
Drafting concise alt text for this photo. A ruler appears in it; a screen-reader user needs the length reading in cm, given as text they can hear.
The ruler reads 10 cm
